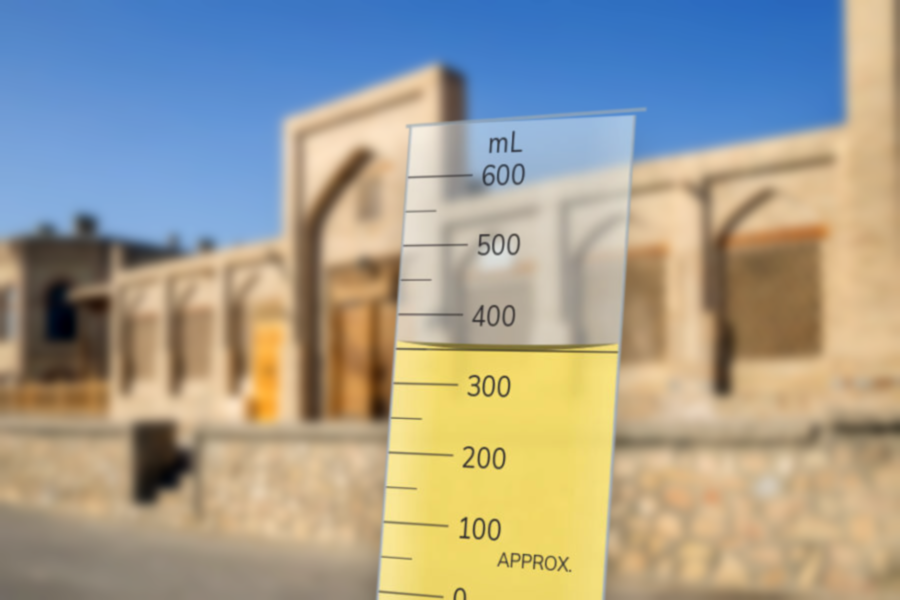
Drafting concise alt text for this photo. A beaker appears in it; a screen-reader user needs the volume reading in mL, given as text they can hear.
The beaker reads 350 mL
